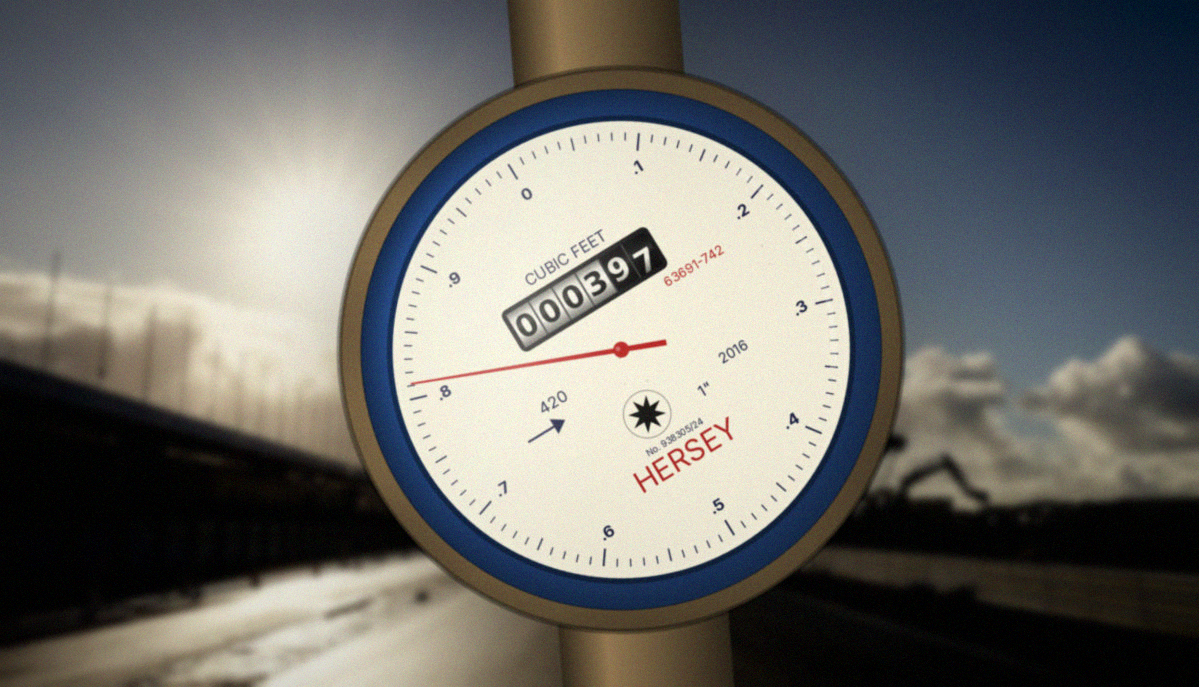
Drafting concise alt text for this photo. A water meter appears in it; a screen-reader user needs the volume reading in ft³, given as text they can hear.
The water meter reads 396.81 ft³
